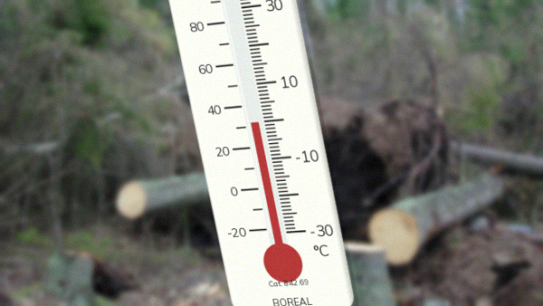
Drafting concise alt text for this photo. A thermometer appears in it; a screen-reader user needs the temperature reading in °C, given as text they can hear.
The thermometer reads 0 °C
